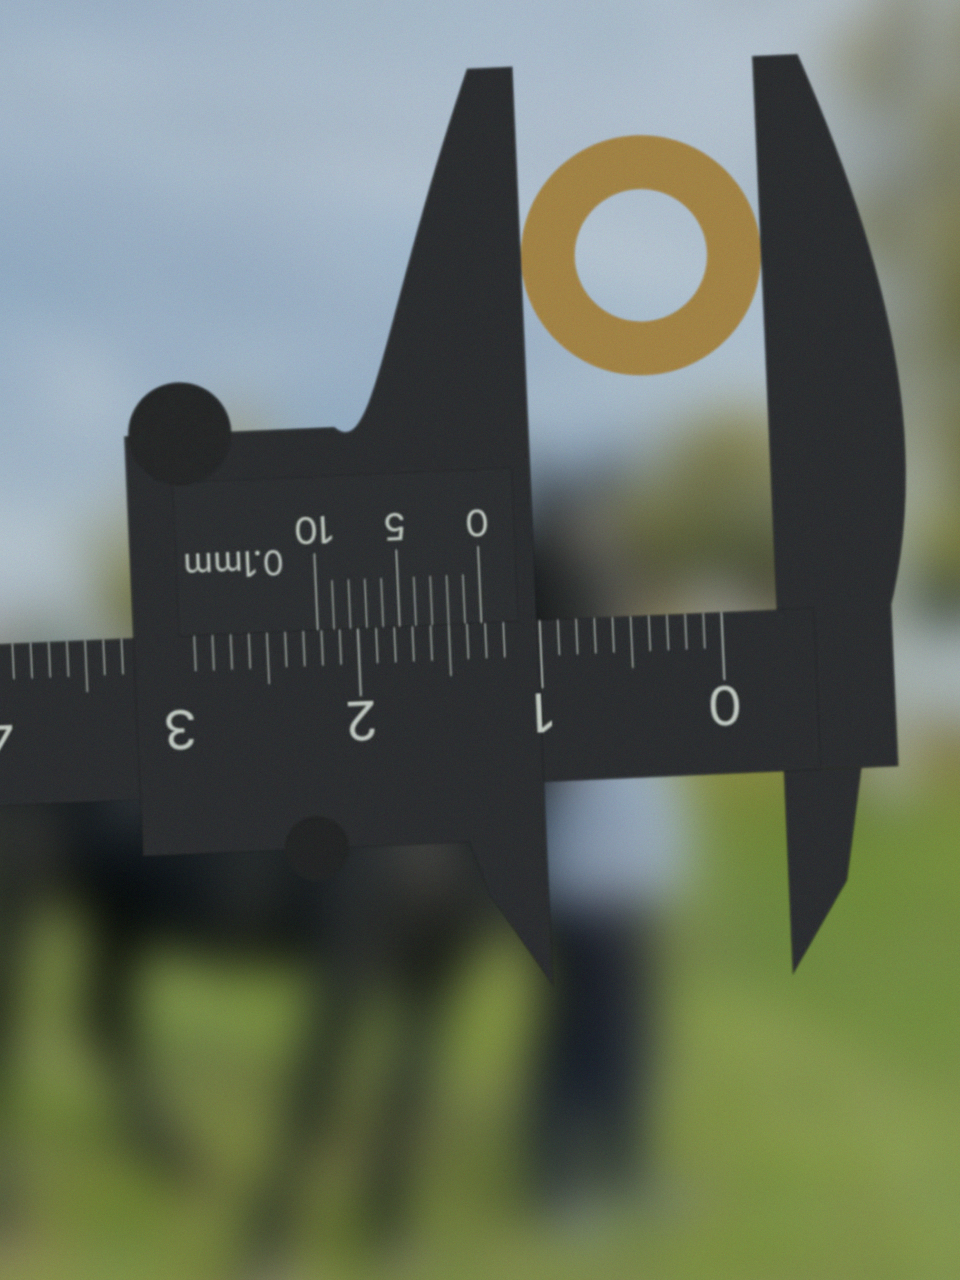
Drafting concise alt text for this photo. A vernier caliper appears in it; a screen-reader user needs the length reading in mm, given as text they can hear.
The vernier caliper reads 13.2 mm
